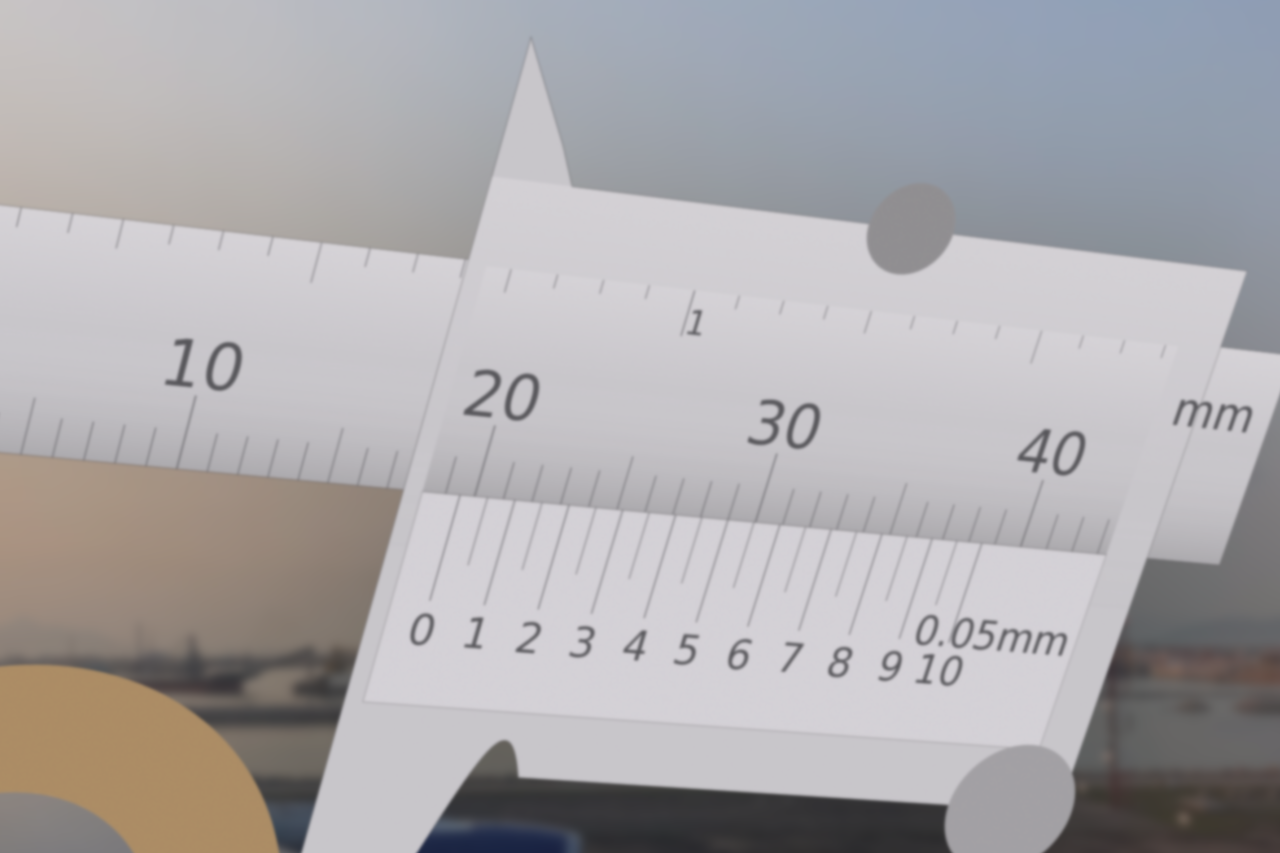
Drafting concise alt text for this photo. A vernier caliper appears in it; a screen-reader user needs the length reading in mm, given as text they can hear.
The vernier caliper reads 19.5 mm
